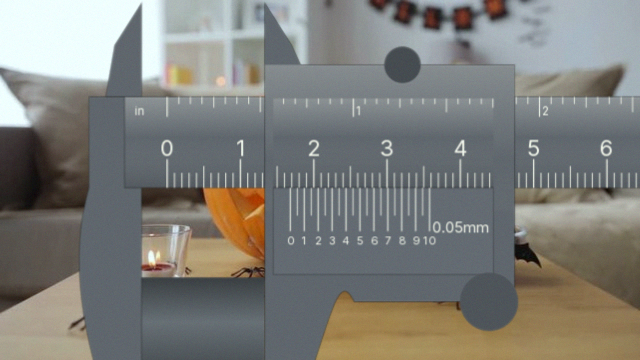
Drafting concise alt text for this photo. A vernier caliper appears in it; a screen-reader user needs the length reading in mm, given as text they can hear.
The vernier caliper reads 16.8 mm
